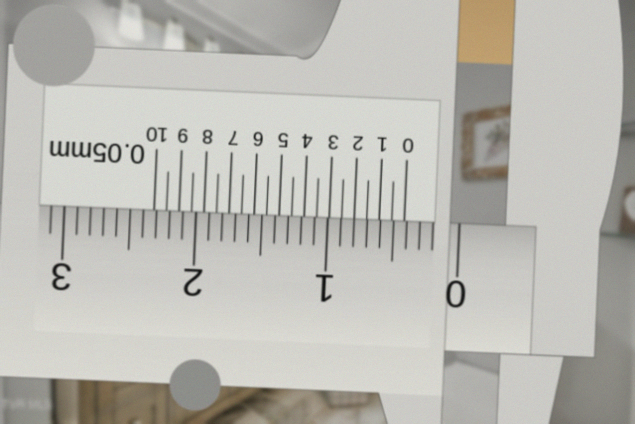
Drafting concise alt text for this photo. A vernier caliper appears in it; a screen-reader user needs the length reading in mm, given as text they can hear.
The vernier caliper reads 4.2 mm
